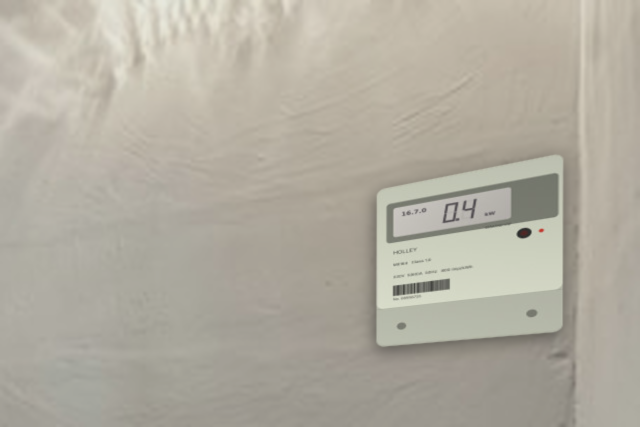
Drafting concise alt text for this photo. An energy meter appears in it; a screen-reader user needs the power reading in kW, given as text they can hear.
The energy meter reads 0.4 kW
